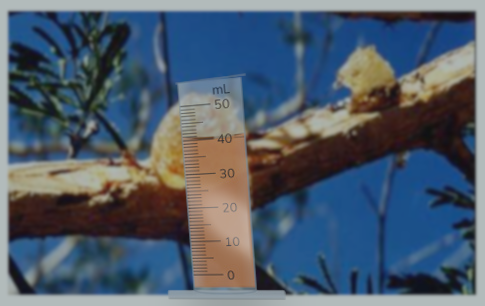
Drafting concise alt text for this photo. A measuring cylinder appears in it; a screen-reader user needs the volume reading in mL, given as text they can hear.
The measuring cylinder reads 40 mL
